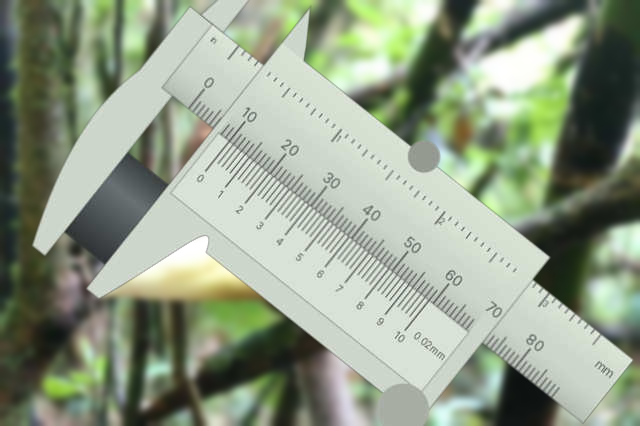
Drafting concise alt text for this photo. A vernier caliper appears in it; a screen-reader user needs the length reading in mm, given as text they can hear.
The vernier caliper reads 10.0 mm
